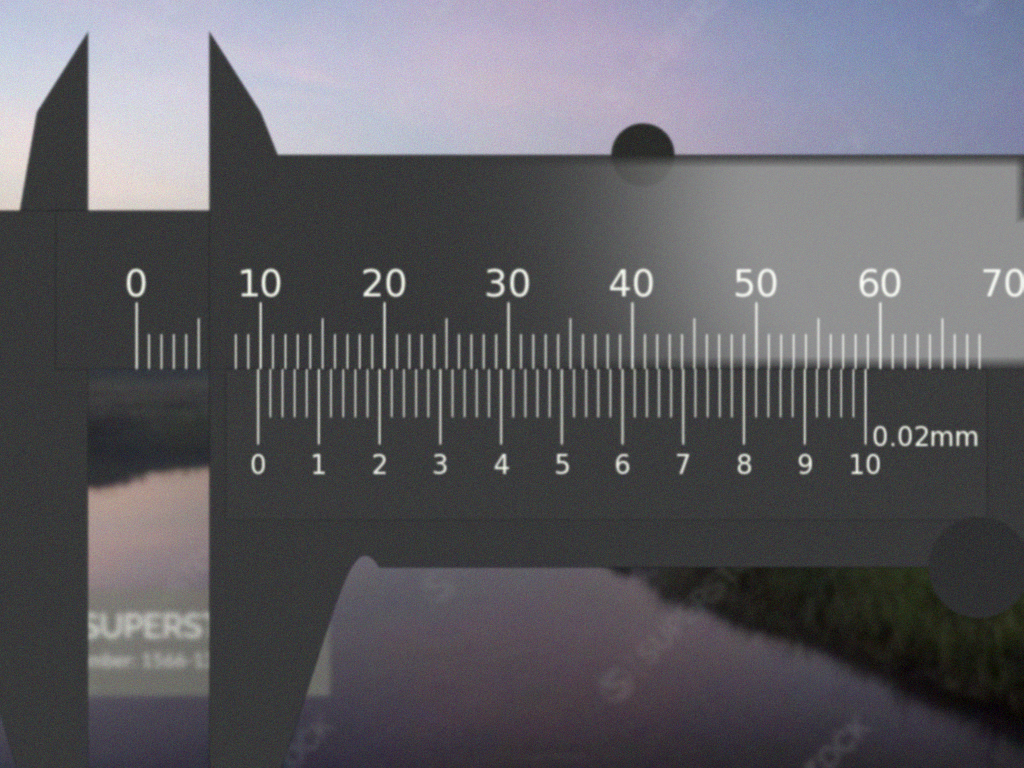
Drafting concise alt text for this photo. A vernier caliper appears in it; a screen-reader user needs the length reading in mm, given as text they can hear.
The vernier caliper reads 9.8 mm
